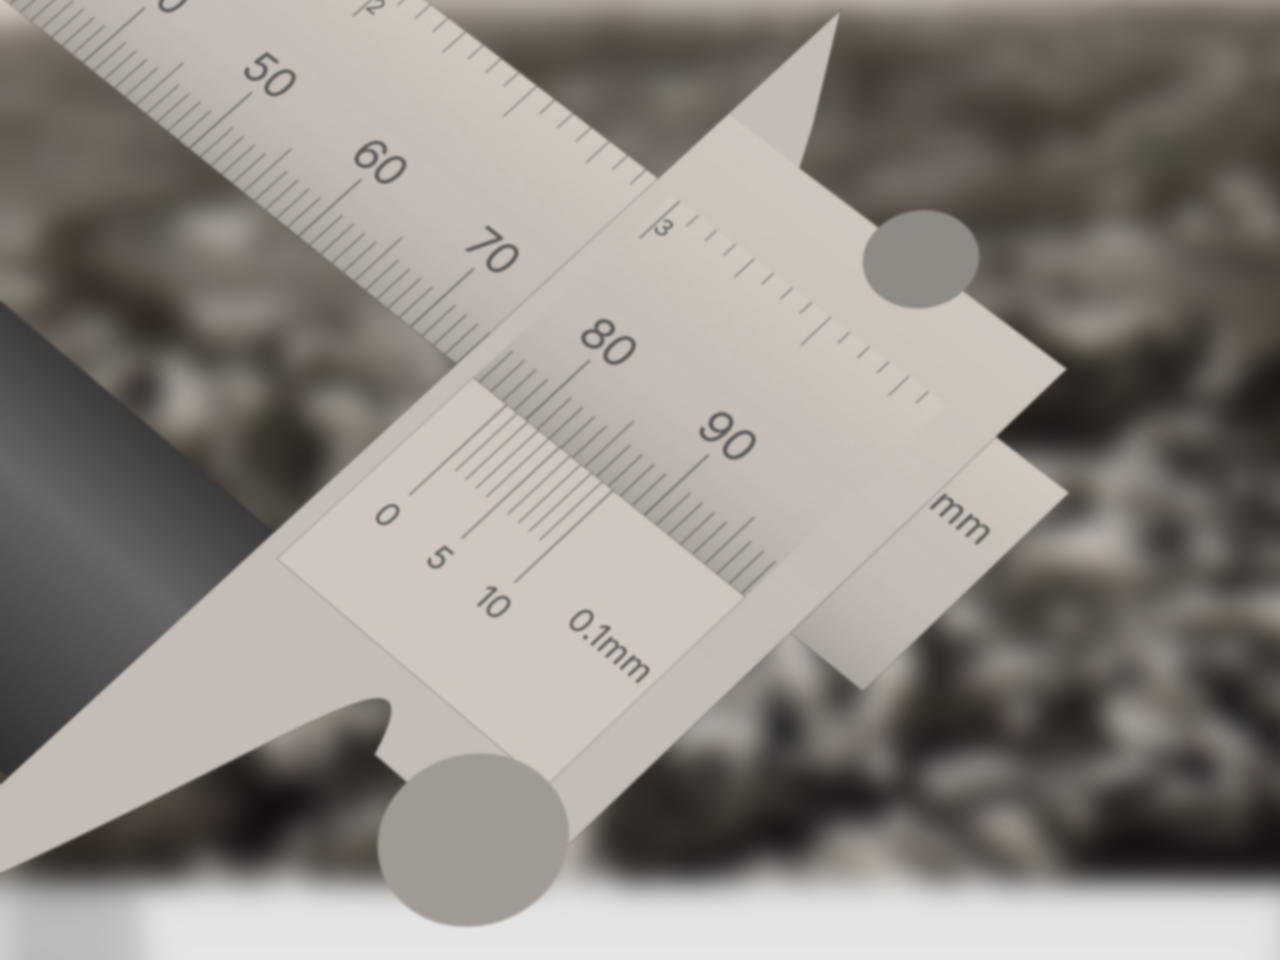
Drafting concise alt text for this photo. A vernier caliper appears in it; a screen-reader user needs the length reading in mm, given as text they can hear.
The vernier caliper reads 78.4 mm
